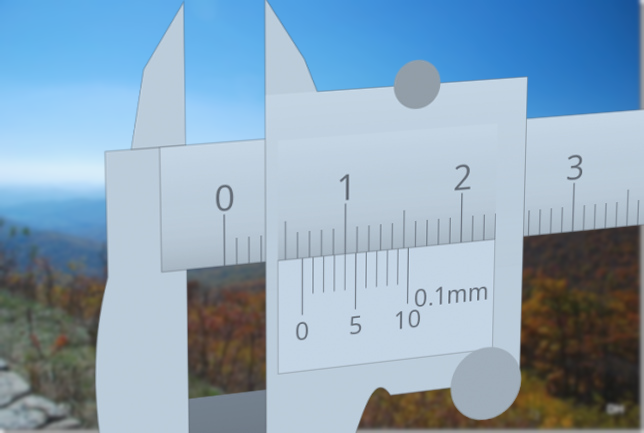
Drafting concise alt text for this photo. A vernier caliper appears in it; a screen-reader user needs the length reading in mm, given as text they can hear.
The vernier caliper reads 6.4 mm
